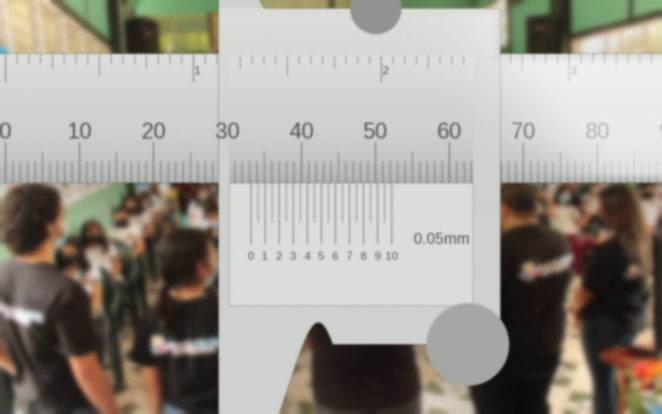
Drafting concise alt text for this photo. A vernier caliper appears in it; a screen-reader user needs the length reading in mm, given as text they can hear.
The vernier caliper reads 33.2 mm
